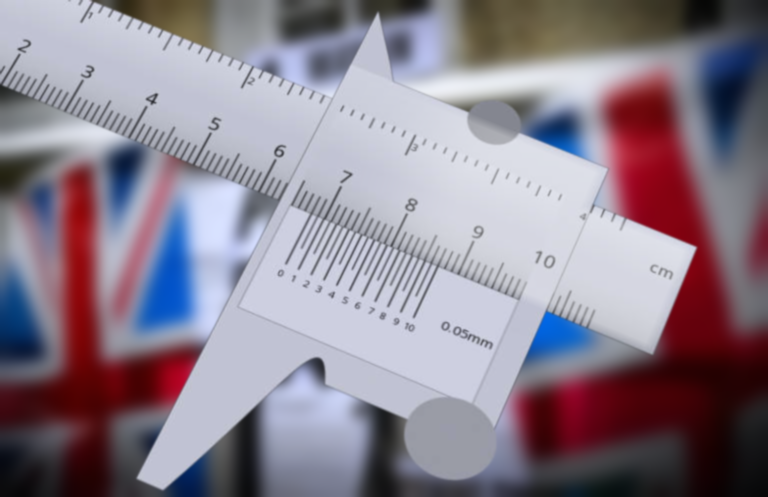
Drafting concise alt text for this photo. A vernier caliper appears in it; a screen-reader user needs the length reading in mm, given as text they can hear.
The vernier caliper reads 68.0 mm
